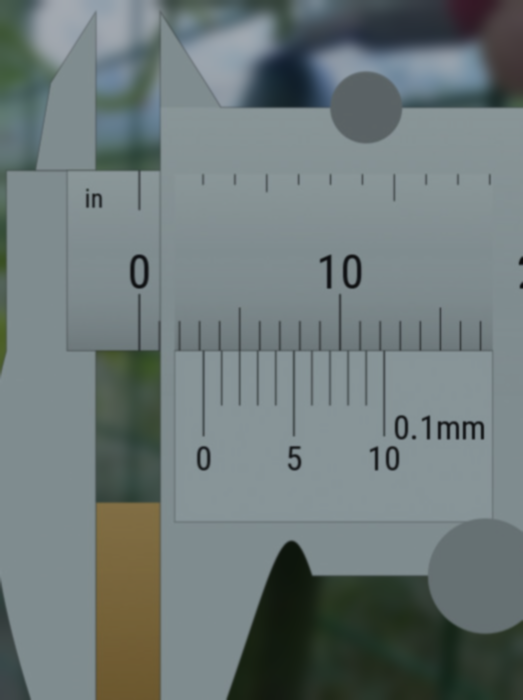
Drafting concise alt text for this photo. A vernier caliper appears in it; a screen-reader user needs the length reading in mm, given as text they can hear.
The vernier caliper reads 3.2 mm
